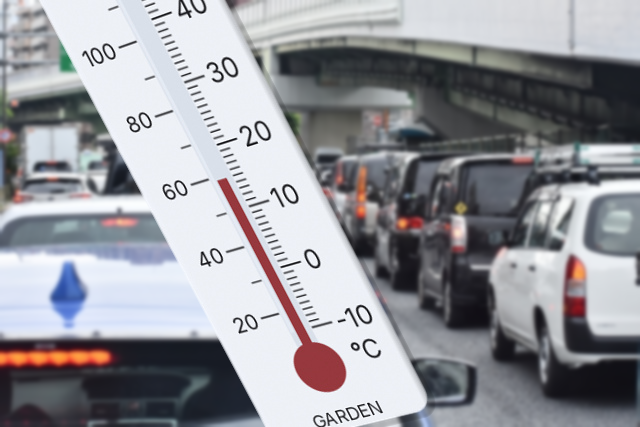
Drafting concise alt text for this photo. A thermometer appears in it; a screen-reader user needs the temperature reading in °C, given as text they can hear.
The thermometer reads 15 °C
